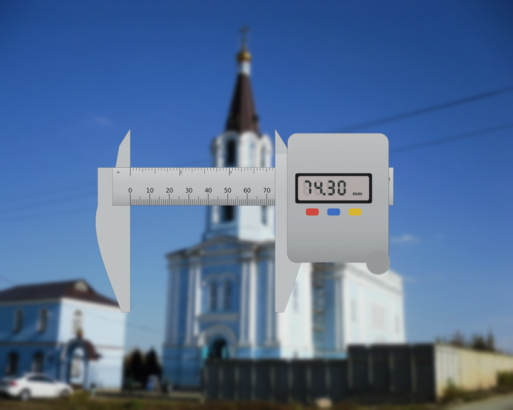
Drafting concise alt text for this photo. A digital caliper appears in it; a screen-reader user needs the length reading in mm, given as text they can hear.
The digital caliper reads 74.30 mm
